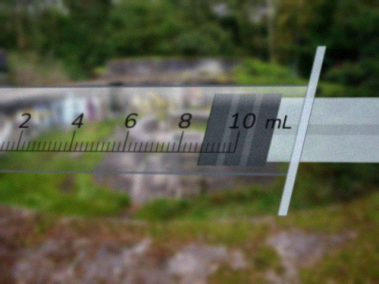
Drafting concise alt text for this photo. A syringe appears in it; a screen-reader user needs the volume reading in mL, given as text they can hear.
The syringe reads 8.8 mL
